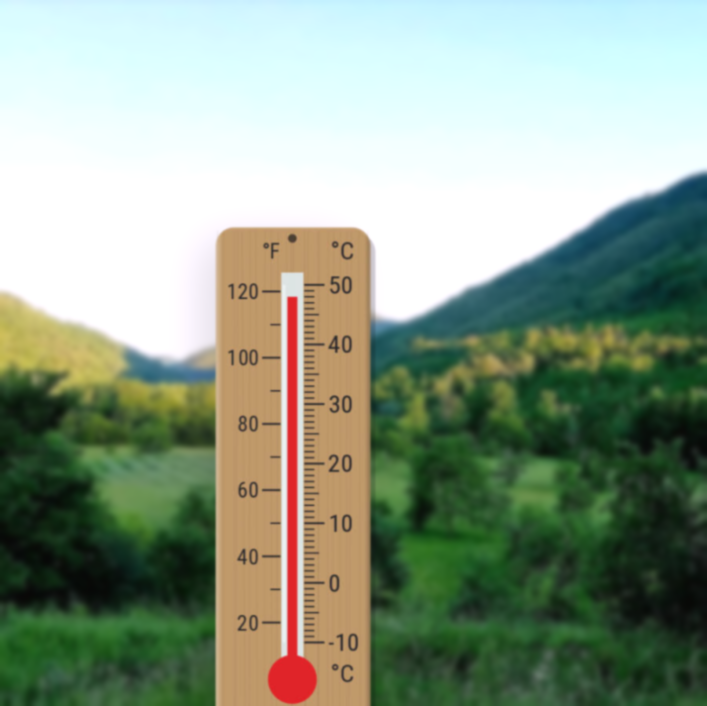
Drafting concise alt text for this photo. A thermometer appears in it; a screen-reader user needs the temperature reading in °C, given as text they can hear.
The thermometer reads 48 °C
